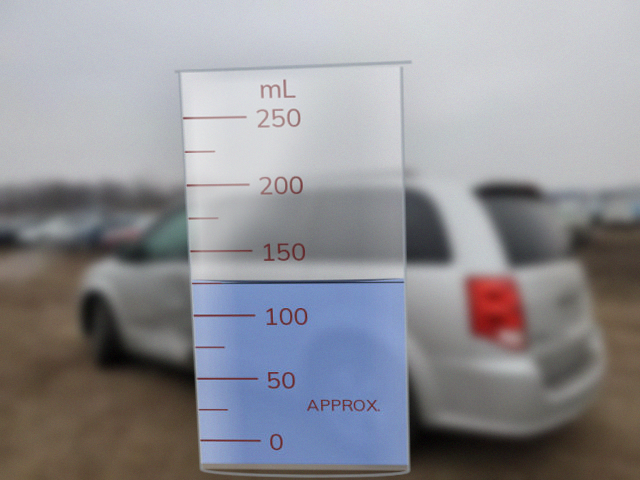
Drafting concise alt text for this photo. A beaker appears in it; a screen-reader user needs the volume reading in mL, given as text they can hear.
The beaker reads 125 mL
